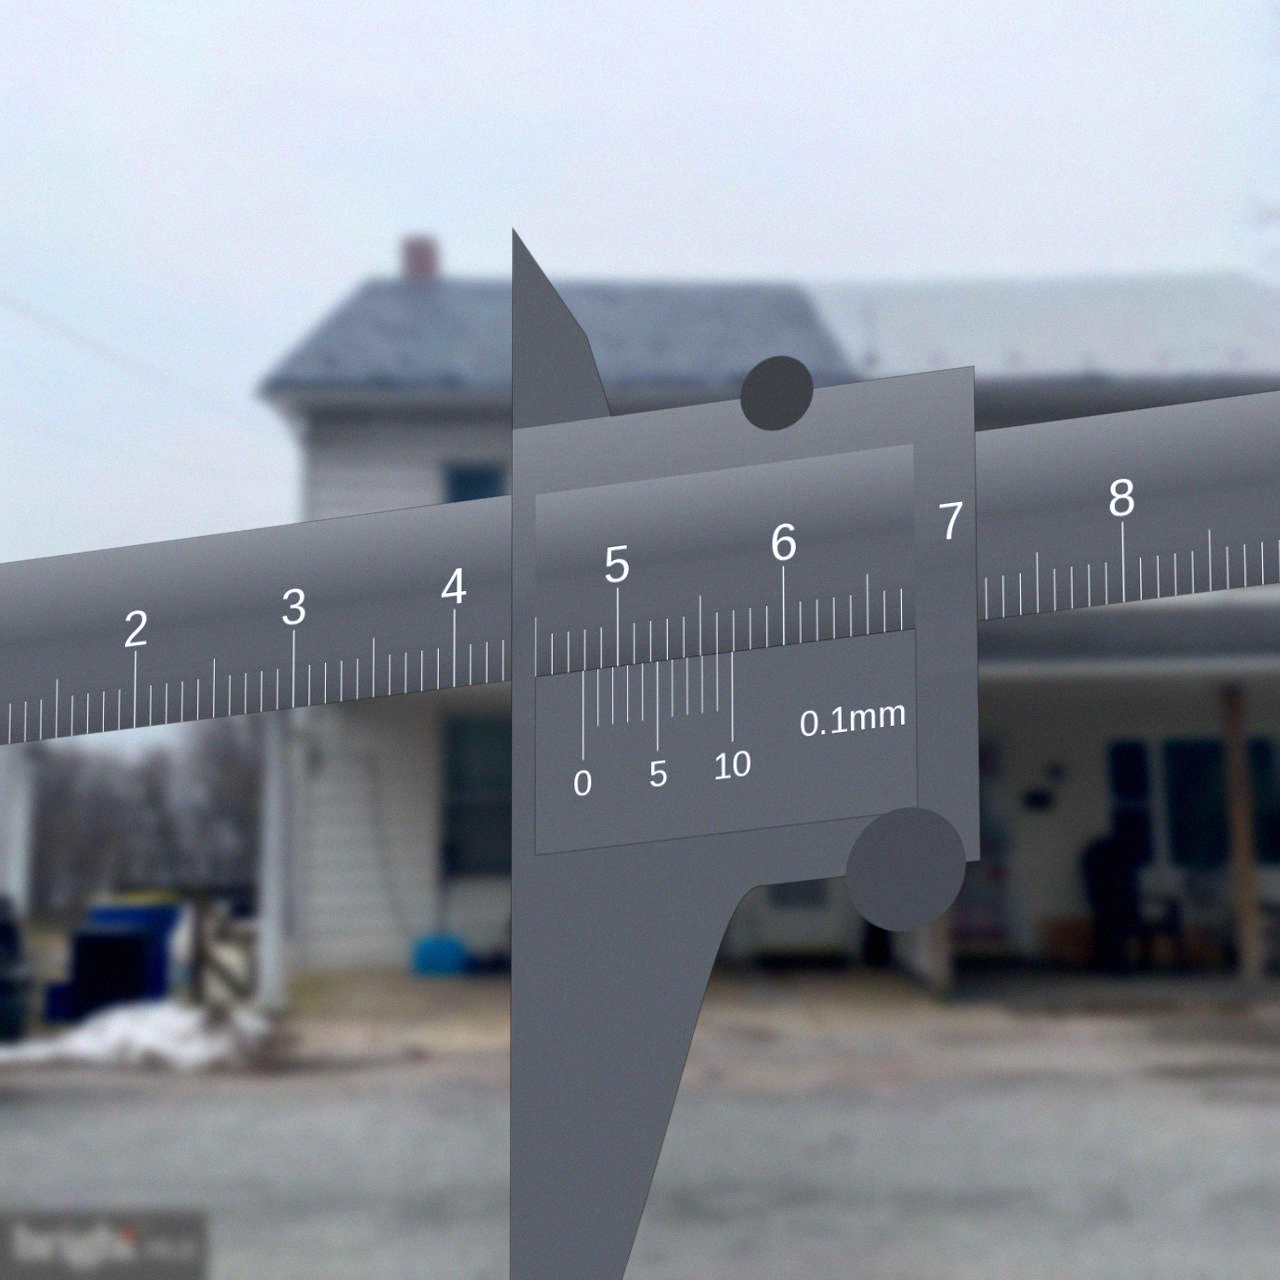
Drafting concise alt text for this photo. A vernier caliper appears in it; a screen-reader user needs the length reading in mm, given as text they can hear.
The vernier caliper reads 47.9 mm
